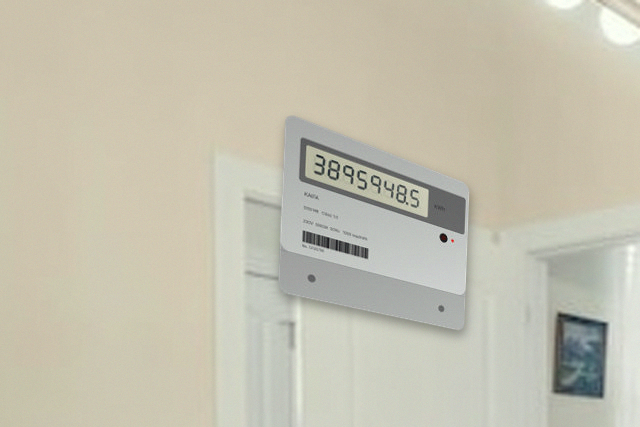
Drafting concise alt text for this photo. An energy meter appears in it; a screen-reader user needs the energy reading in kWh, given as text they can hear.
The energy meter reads 3895948.5 kWh
